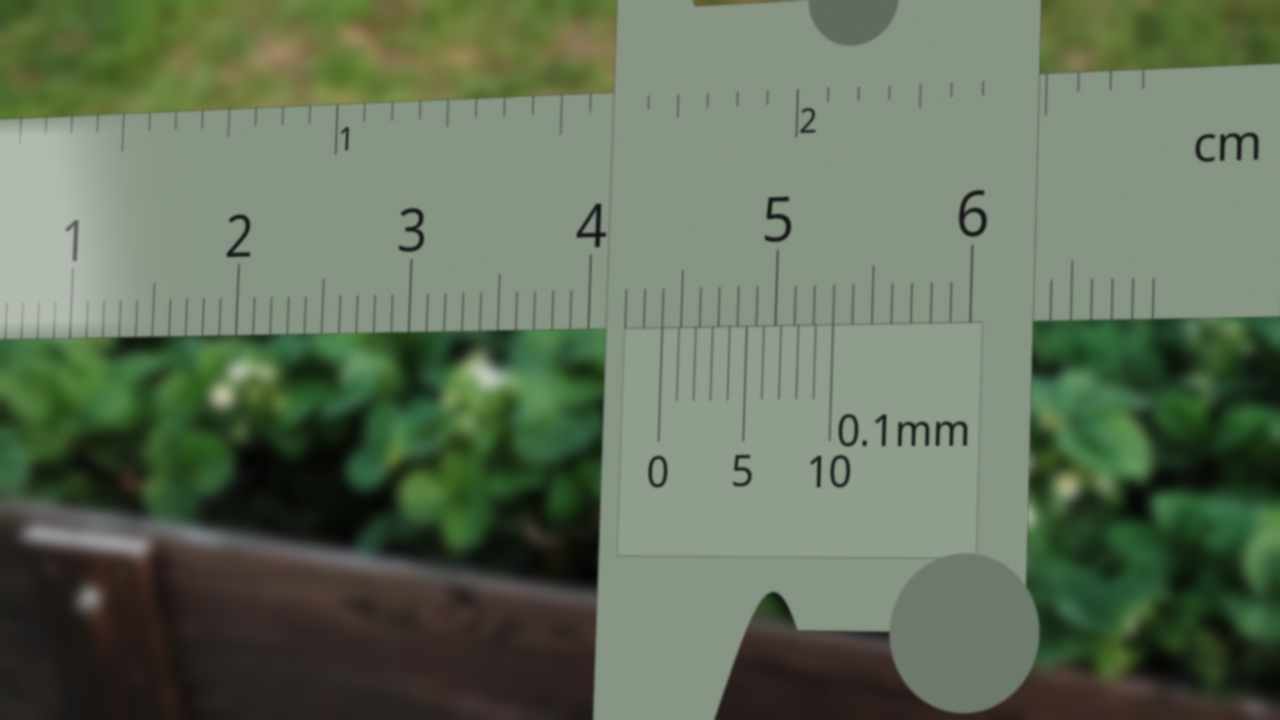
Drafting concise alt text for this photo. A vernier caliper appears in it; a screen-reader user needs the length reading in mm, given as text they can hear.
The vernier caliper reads 44.0 mm
